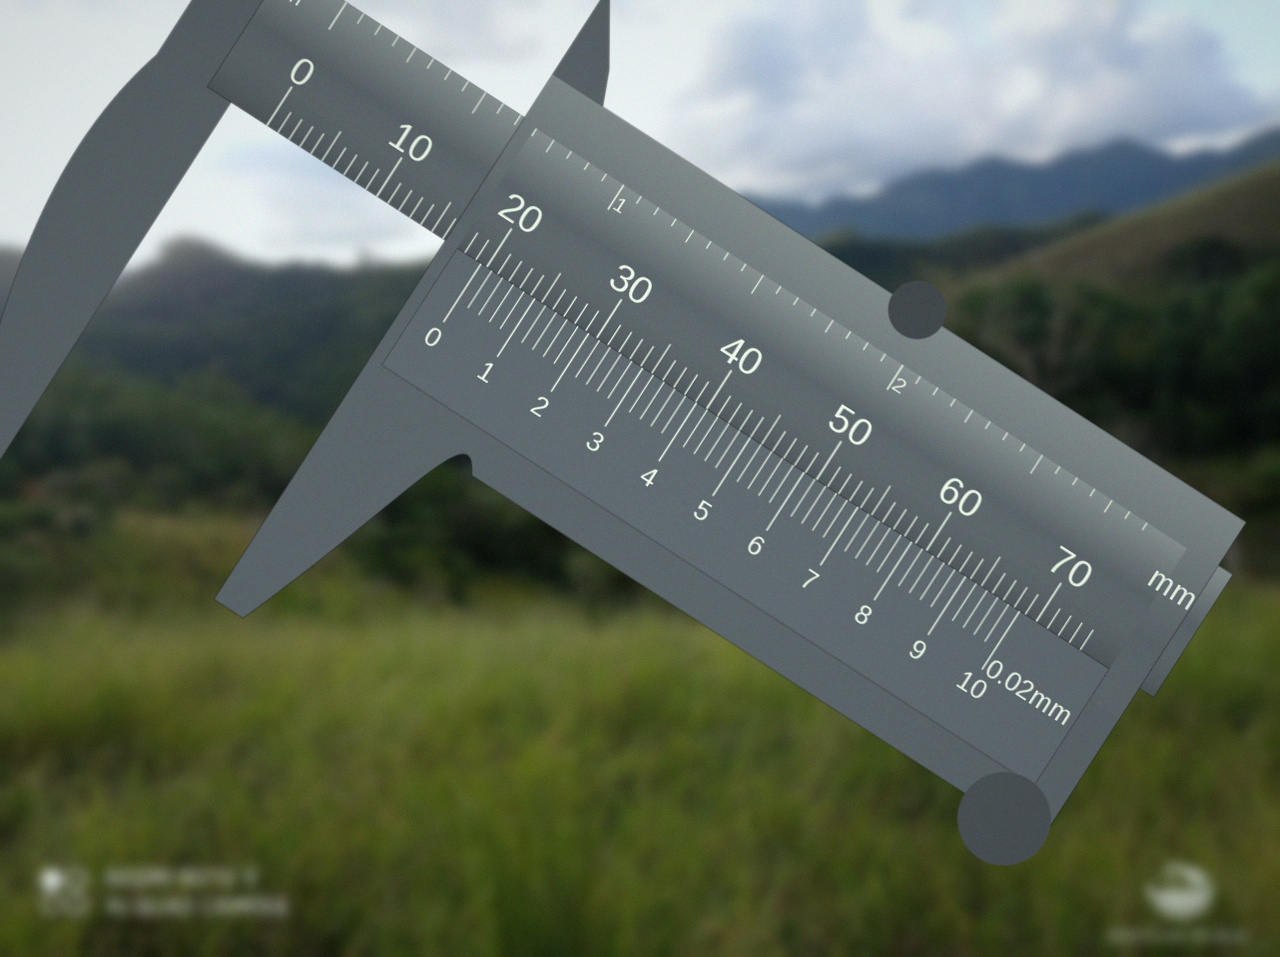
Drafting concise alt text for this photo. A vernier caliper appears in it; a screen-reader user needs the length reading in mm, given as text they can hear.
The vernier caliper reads 19.5 mm
